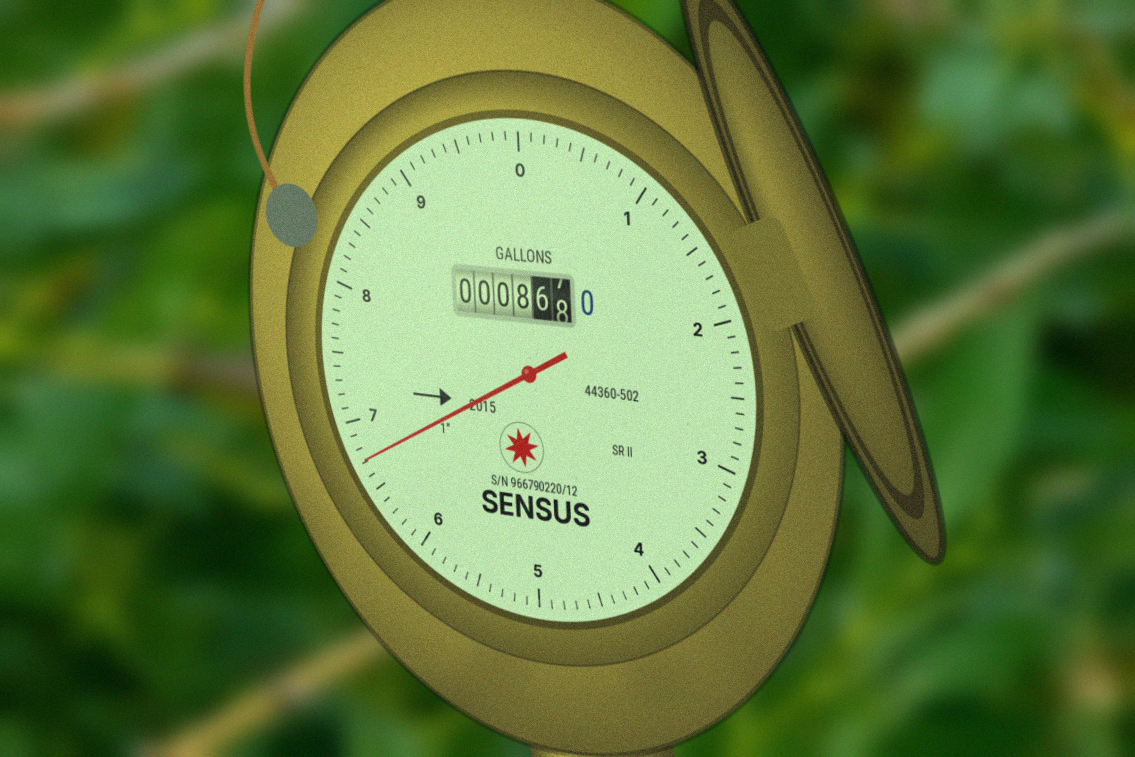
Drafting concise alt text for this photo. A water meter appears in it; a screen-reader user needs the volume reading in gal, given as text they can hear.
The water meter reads 8676.7 gal
